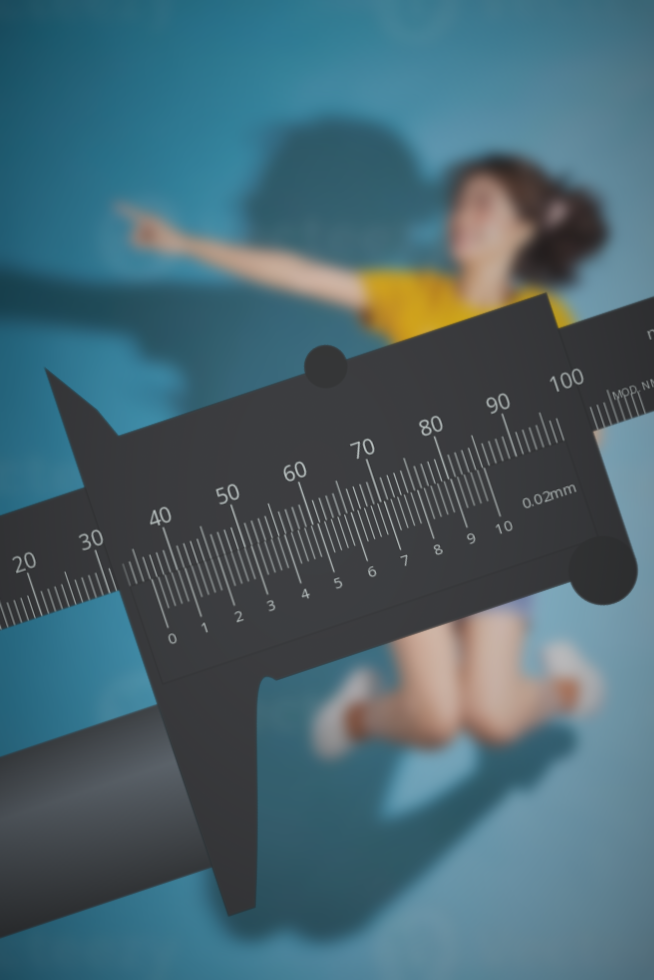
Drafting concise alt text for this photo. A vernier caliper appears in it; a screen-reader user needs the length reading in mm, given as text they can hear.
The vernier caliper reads 36.2 mm
